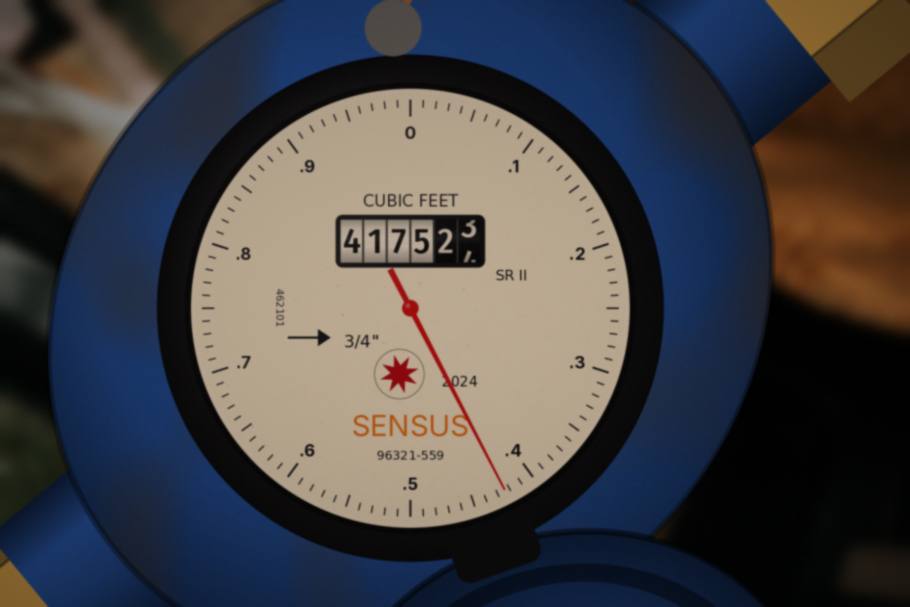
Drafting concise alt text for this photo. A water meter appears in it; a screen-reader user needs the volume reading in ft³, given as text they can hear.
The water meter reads 417523.42 ft³
